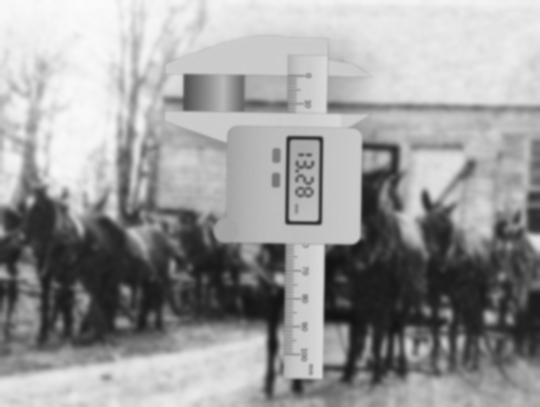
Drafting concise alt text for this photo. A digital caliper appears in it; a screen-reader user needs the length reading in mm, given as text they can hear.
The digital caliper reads 13.28 mm
